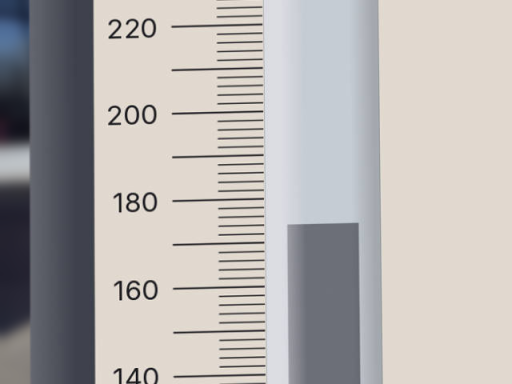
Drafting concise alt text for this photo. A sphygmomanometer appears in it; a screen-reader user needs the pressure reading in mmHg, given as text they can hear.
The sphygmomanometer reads 174 mmHg
